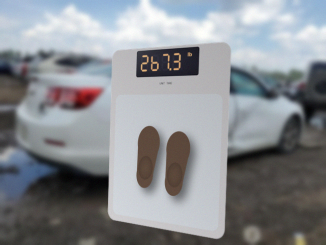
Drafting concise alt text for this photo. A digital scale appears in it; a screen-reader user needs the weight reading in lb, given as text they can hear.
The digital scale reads 267.3 lb
